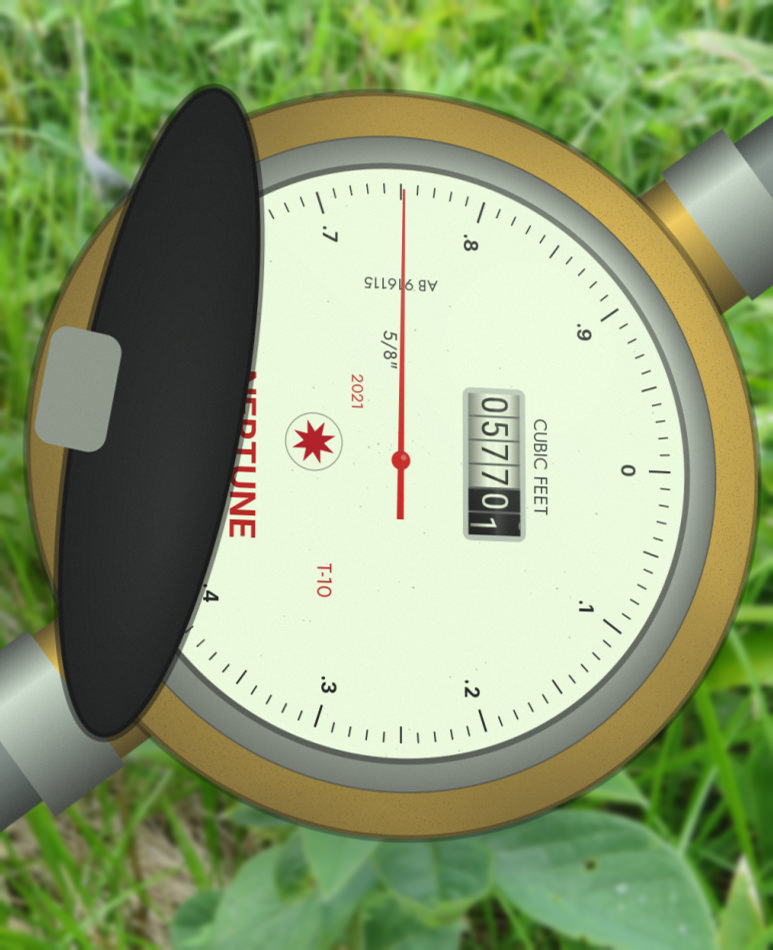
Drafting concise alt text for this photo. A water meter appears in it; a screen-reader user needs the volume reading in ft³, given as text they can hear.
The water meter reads 57700.75 ft³
